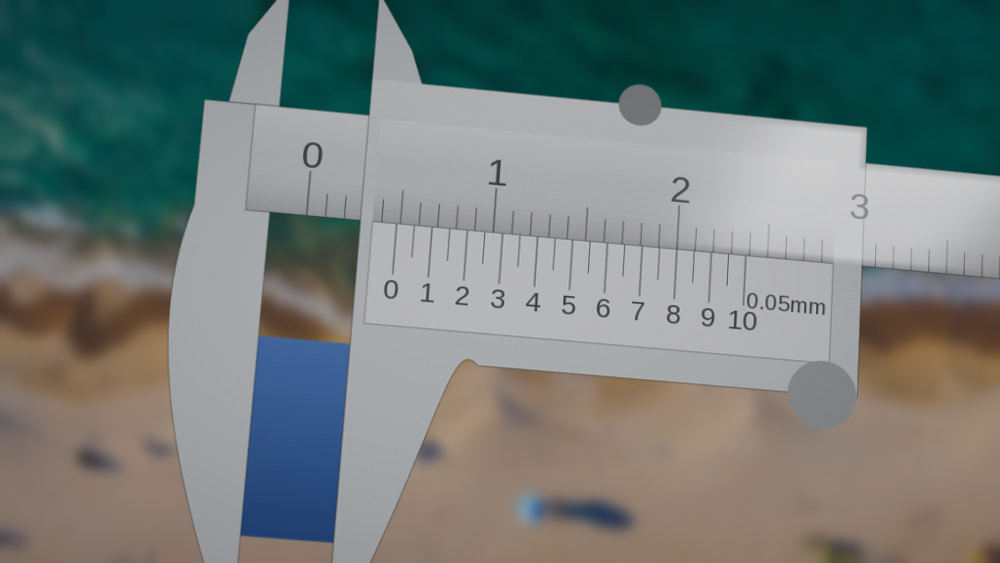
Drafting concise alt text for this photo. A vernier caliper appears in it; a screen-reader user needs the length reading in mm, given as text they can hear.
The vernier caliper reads 4.8 mm
